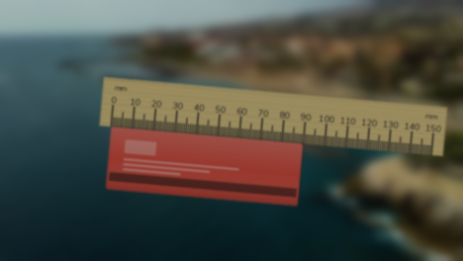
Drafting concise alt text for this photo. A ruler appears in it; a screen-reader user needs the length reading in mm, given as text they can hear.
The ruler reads 90 mm
